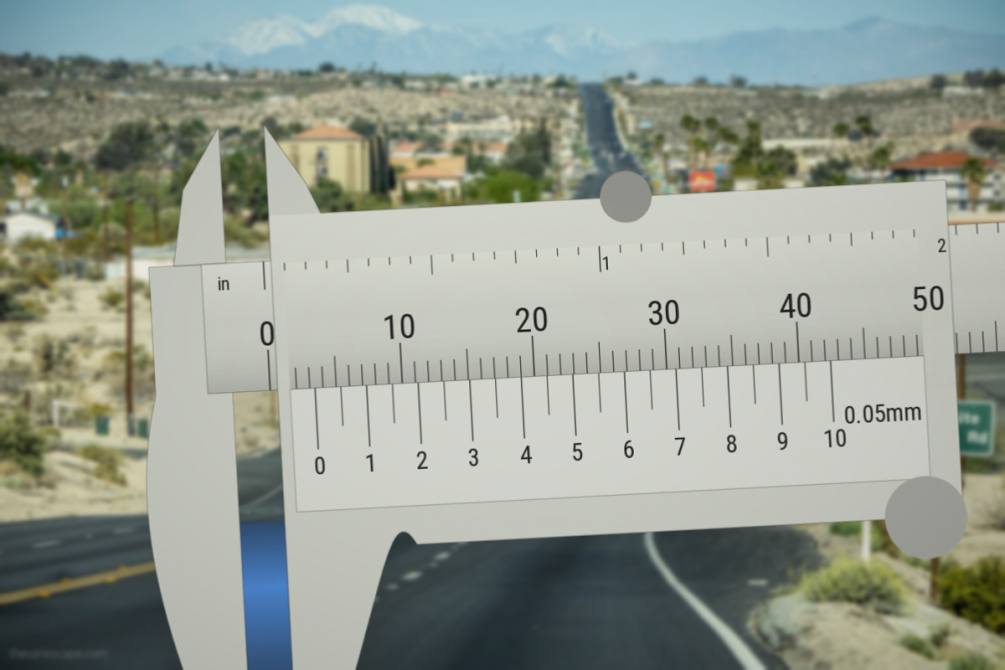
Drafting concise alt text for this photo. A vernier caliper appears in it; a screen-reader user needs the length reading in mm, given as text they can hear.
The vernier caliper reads 3.4 mm
